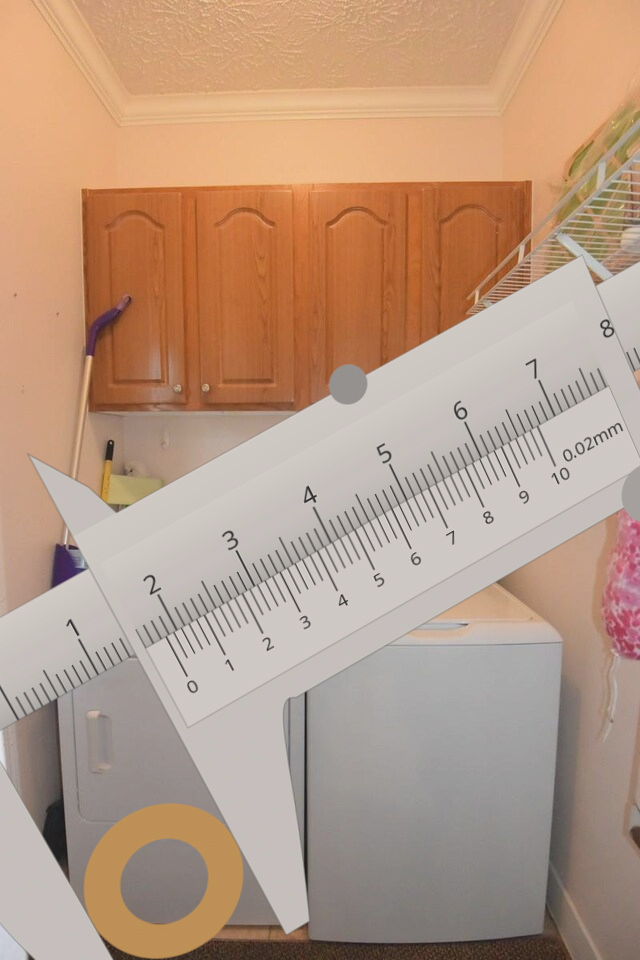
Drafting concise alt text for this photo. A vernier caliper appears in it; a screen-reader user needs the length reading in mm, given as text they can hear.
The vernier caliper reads 18.6 mm
